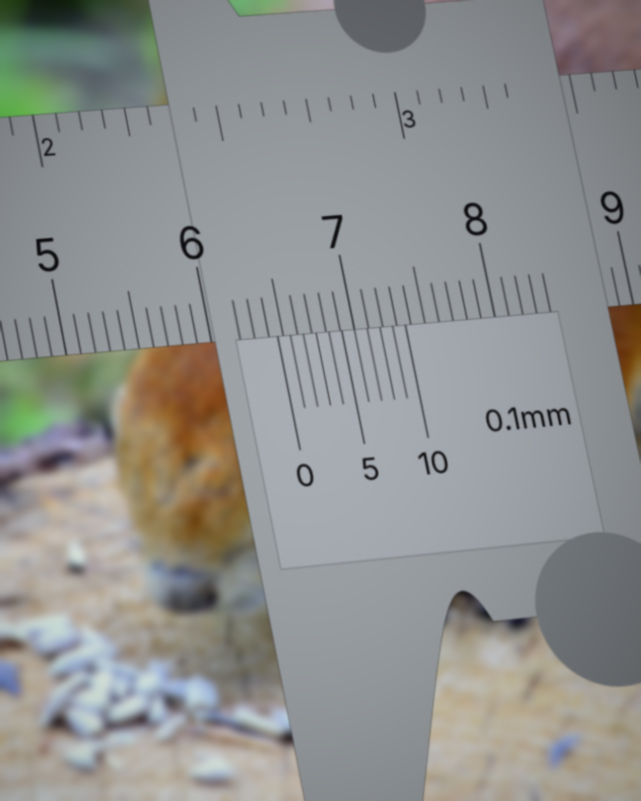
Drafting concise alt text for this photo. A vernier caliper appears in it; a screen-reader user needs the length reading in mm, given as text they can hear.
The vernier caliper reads 64.6 mm
